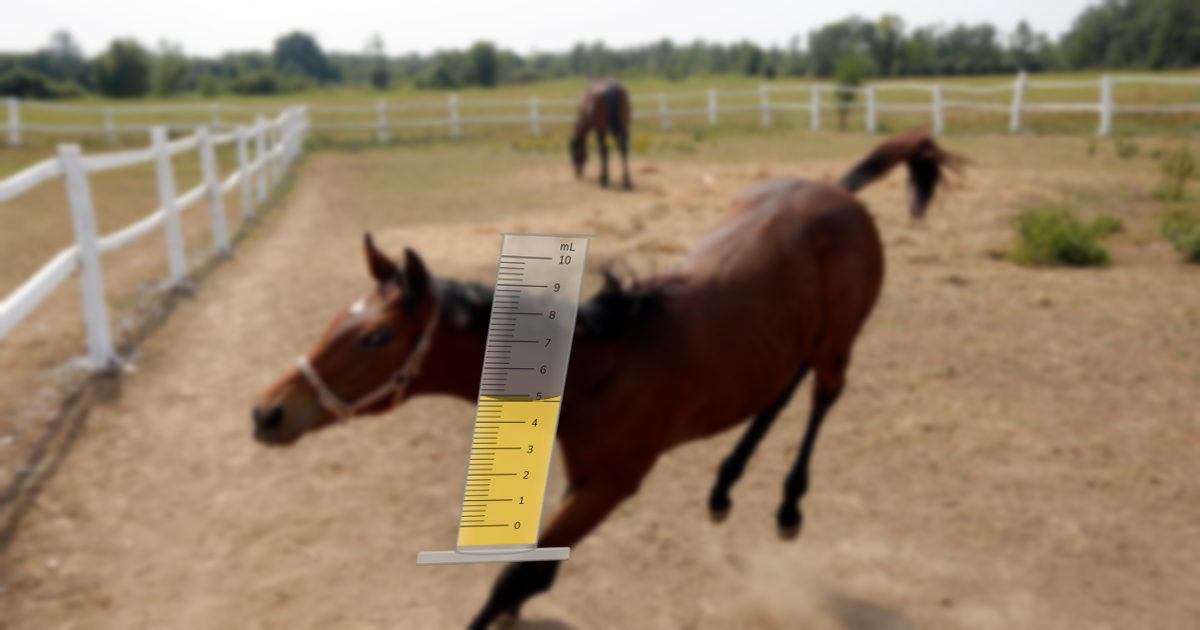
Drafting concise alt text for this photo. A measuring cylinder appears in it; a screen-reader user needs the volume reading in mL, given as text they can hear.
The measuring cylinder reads 4.8 mL
